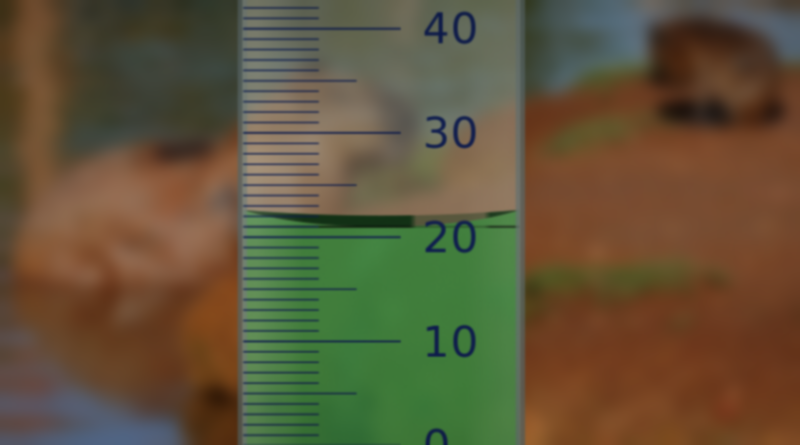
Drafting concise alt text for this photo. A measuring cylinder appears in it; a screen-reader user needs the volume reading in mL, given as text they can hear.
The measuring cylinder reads 21 mL
